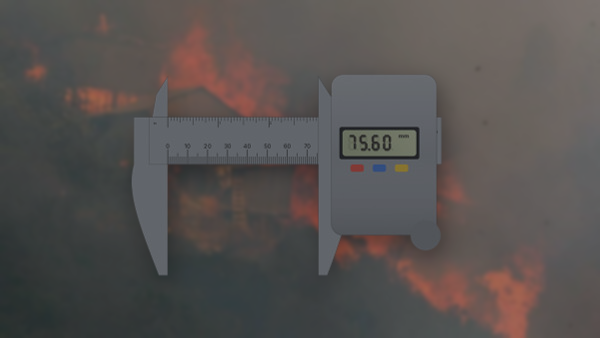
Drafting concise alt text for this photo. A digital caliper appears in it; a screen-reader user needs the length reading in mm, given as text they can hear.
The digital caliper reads 75.60 mm
